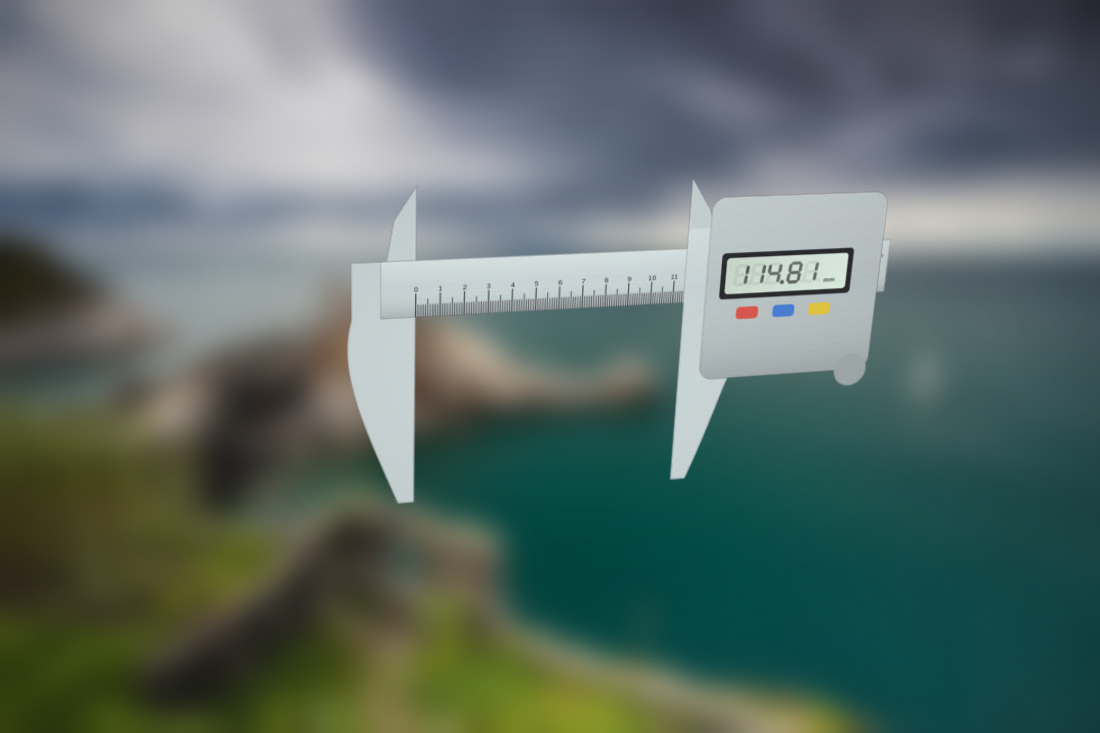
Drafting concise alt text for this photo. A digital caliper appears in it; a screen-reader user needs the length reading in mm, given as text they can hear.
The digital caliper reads 114.81 mm
